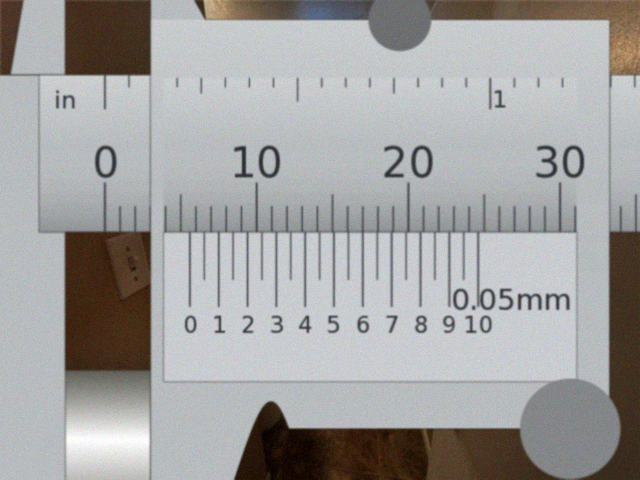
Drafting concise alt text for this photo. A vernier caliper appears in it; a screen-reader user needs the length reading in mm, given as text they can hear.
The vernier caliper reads 5.6 mm
